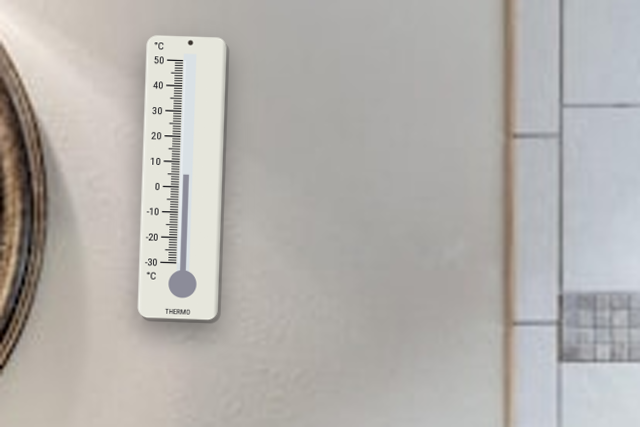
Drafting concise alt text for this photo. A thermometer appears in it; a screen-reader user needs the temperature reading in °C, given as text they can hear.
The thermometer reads 5 °C
